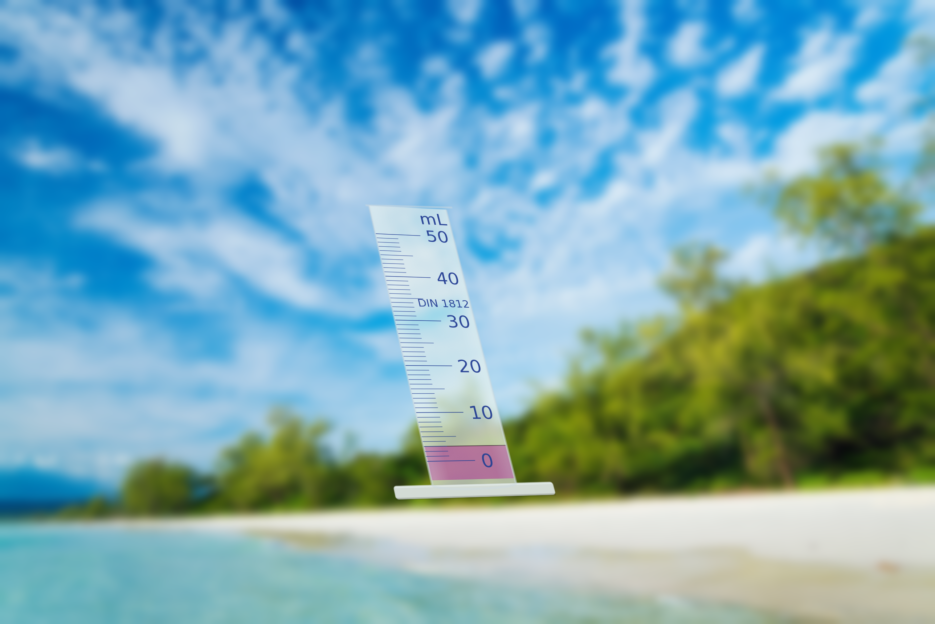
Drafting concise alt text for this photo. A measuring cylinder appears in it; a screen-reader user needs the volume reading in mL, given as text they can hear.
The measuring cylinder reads 3 mL
